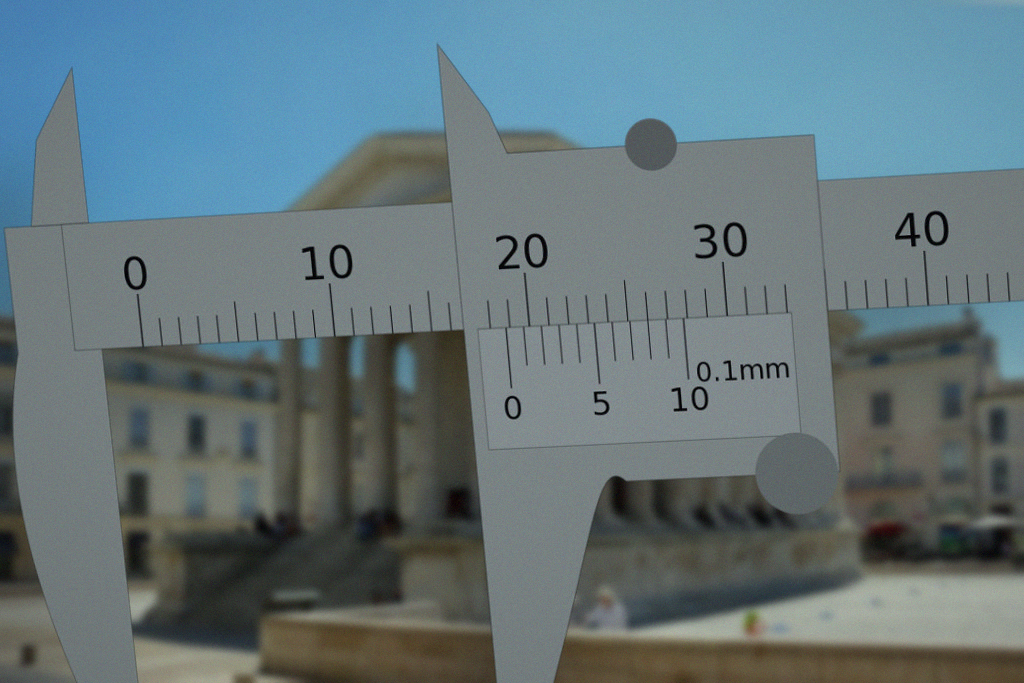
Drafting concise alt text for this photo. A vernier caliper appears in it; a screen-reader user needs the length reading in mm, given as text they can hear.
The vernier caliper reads 18.8 mm
